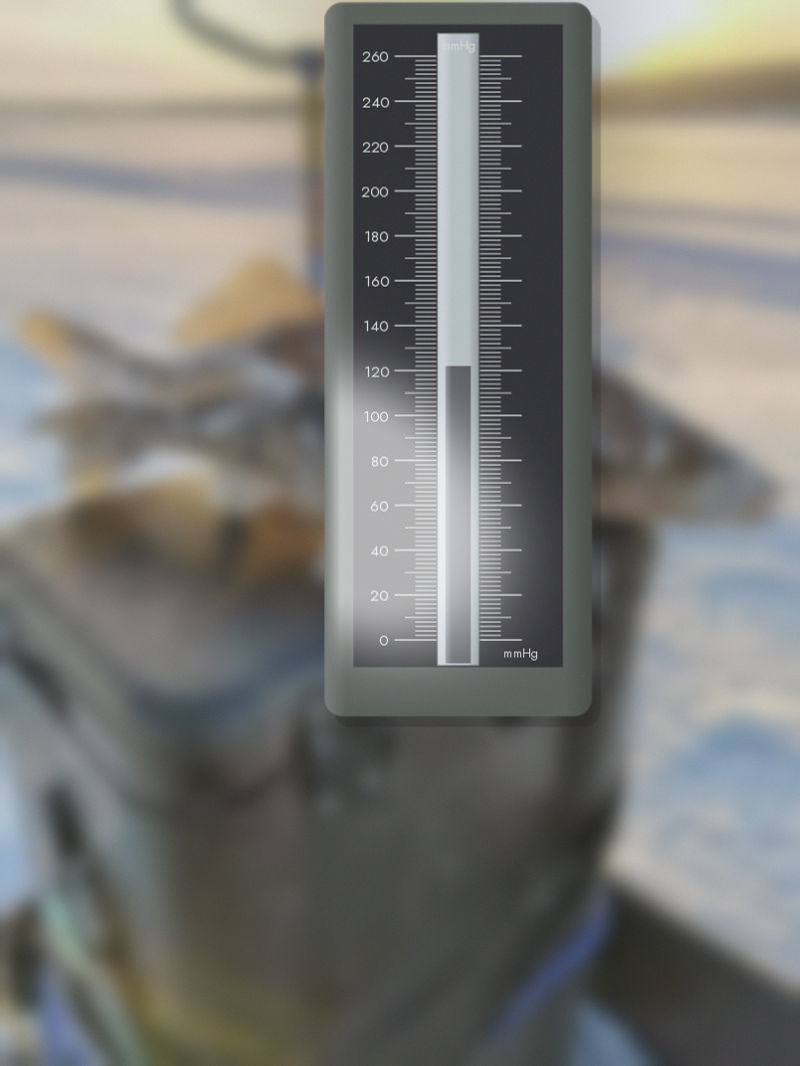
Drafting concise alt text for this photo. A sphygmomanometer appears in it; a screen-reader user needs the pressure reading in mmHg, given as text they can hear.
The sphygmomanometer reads 122 mmHg
